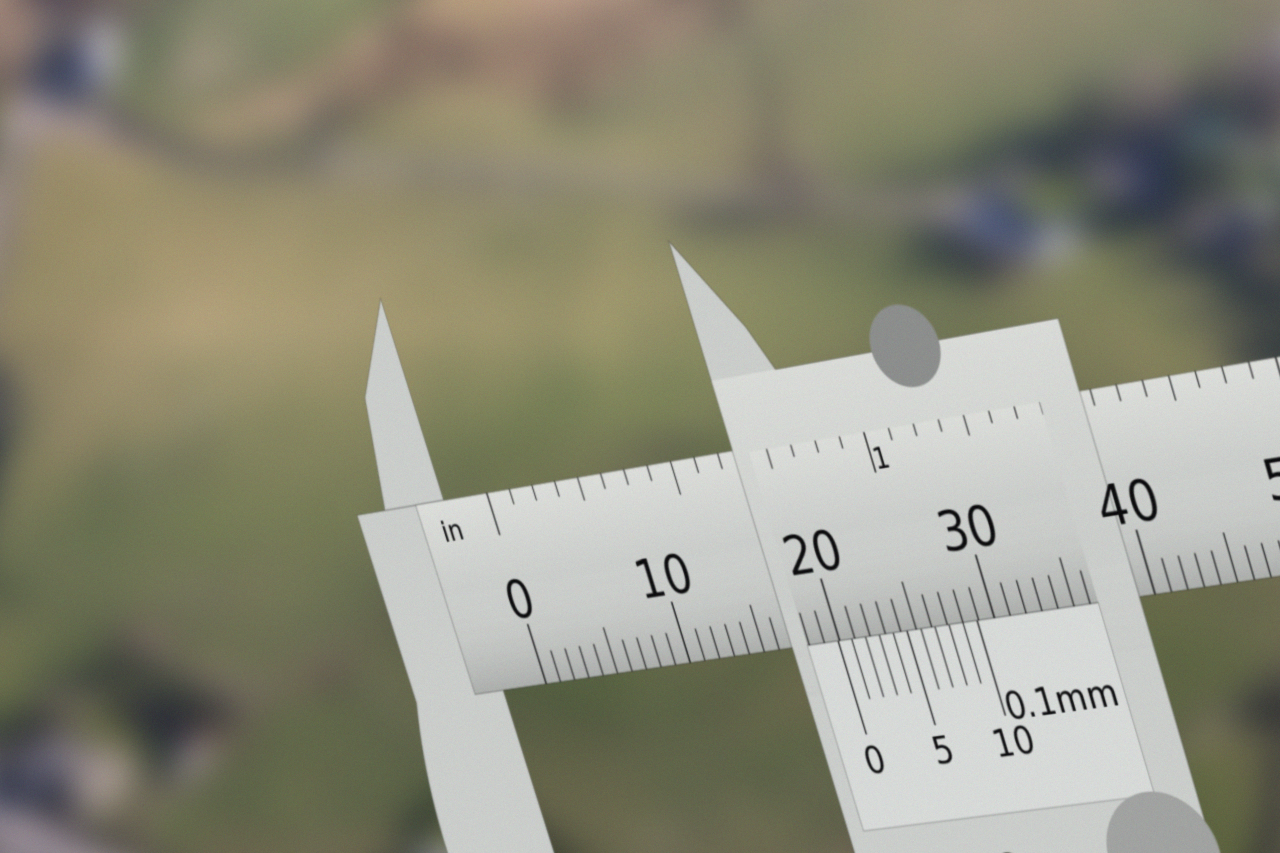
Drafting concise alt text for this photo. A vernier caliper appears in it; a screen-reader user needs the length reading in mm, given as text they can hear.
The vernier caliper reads 19.9 mm
